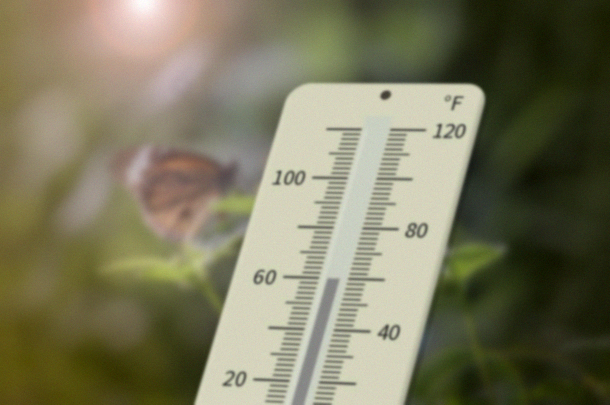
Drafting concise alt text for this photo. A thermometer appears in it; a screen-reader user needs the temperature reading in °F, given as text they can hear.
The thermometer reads 60 °F
